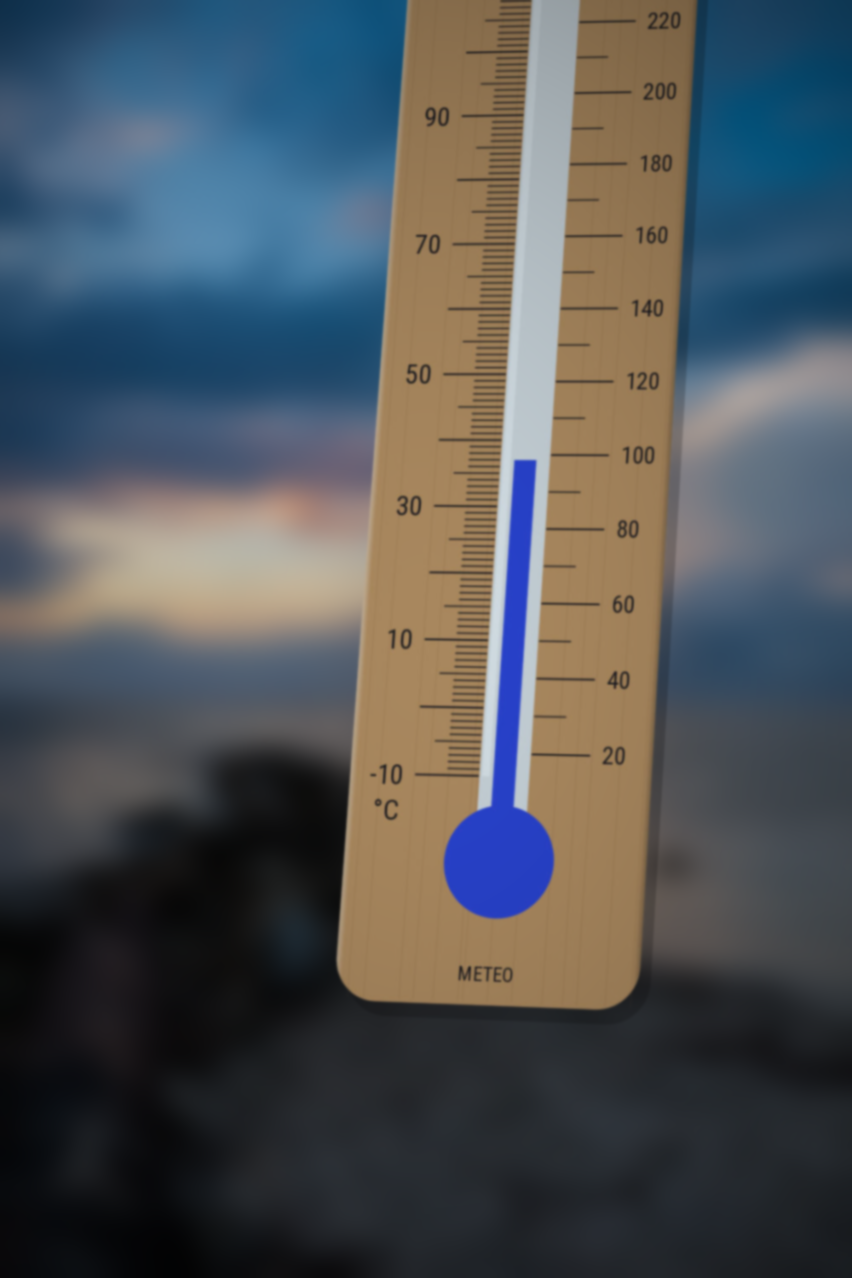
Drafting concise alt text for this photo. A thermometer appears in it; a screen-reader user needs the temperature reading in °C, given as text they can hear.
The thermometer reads 37 °C
